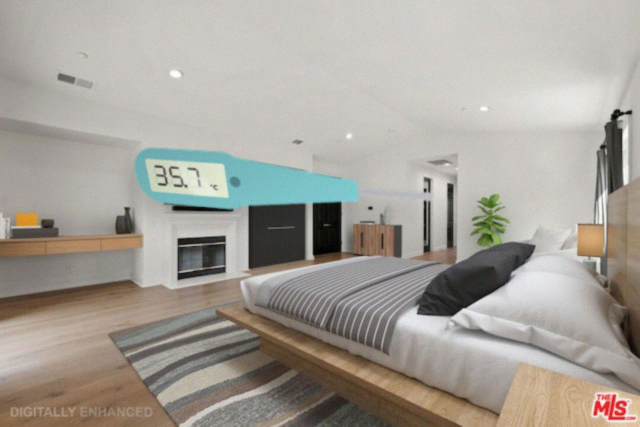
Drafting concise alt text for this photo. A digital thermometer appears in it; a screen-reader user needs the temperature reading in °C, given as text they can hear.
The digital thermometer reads 35.7 °C
